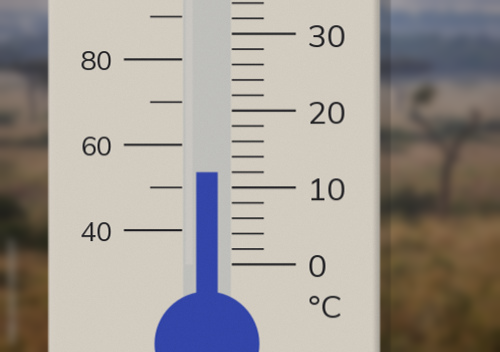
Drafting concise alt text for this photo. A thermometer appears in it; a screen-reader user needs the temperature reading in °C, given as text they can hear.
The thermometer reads 12 °C
